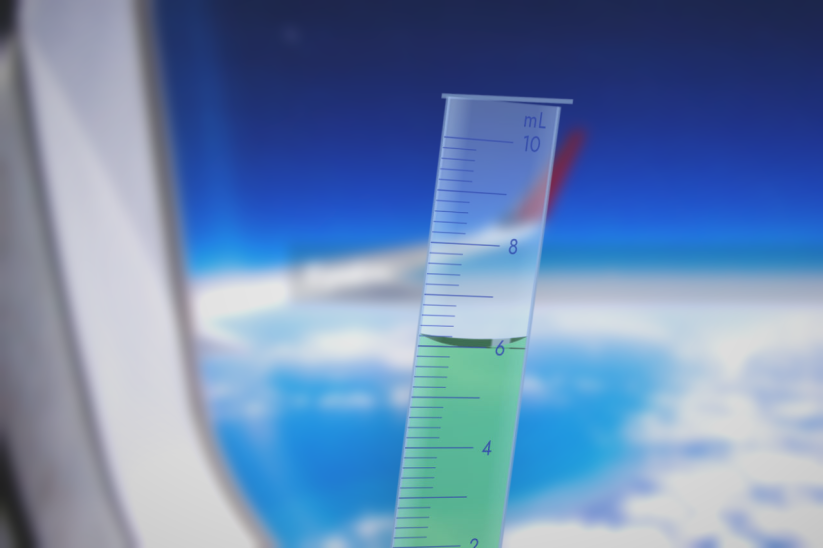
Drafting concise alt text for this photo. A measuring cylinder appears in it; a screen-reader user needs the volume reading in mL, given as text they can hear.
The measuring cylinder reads 6 mL
